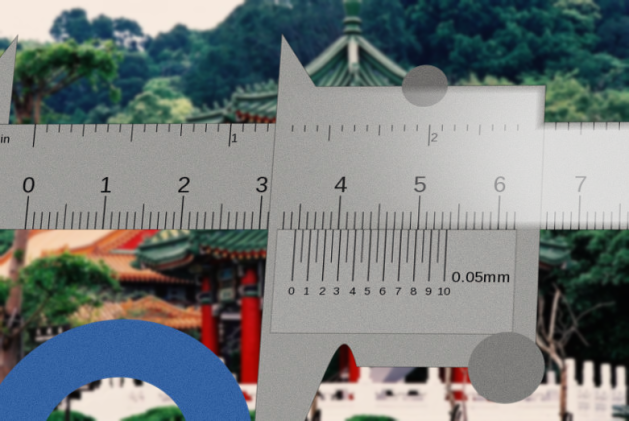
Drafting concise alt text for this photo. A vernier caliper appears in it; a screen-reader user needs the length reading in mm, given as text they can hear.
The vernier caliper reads 34.6 mm
